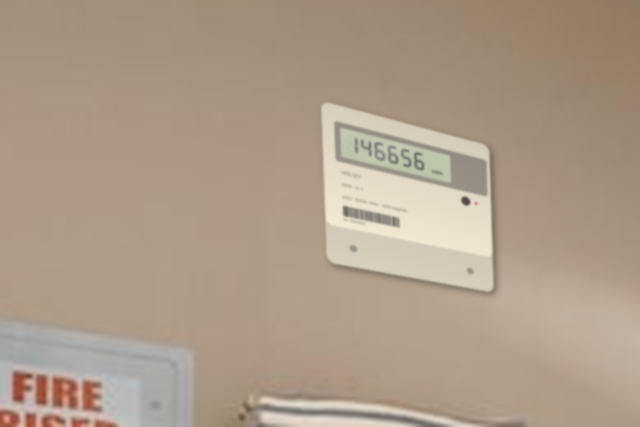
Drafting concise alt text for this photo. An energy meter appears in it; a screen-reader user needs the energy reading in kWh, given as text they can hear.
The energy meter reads 146656 kWh
